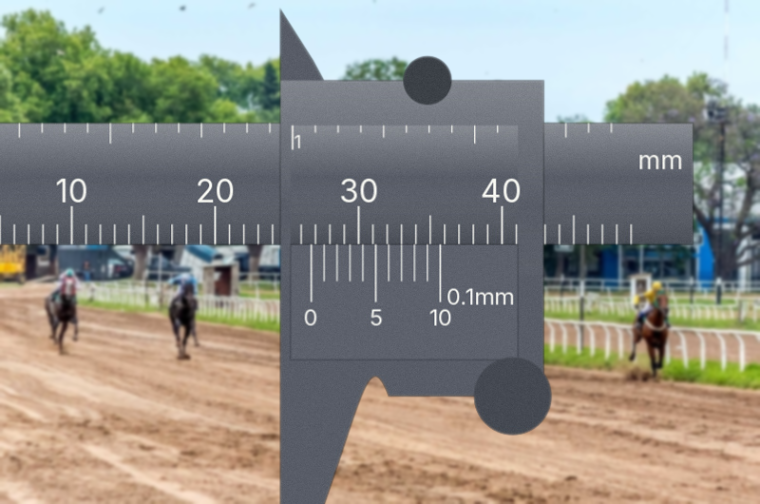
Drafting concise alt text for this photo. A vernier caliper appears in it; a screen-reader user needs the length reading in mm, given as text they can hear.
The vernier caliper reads 26.7 mm
